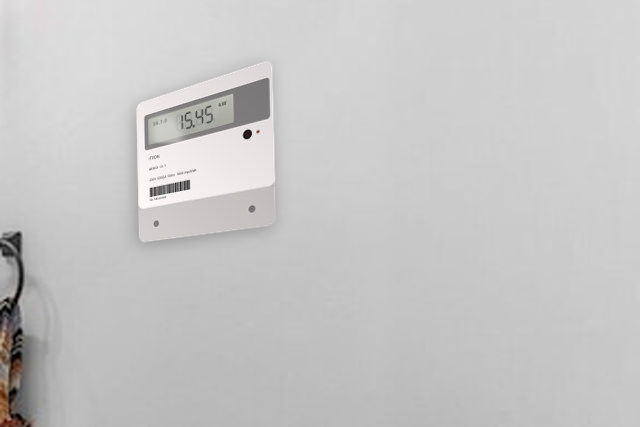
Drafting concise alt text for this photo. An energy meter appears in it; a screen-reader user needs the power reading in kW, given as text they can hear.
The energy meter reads 15.45 kW
